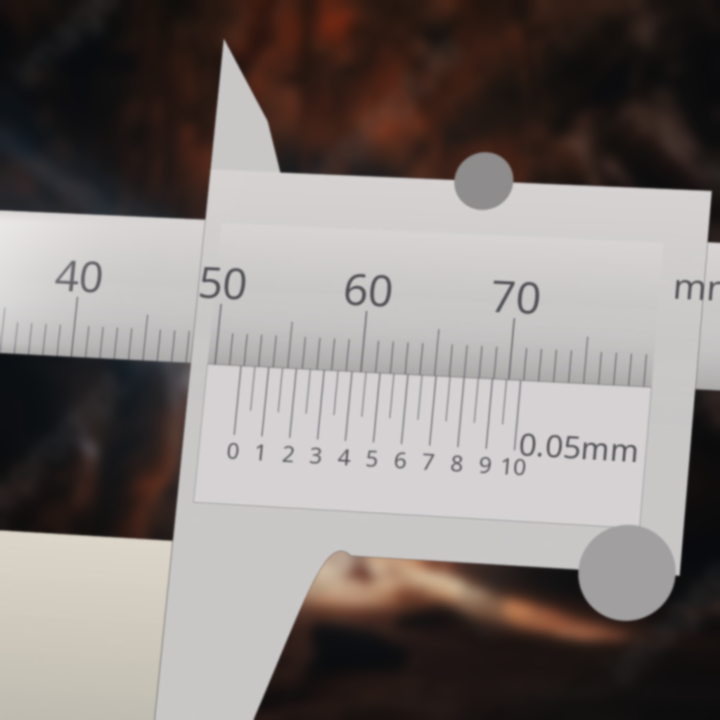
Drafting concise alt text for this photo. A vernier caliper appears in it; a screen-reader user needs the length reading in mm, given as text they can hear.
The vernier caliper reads 51.8 mm
